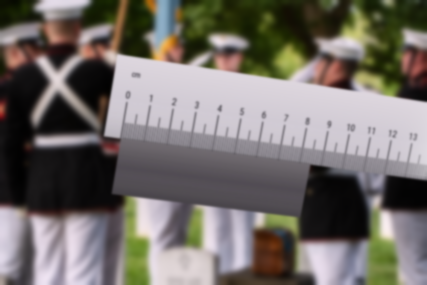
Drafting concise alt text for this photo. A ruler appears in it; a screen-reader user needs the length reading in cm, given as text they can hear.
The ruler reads 8.5 cm
